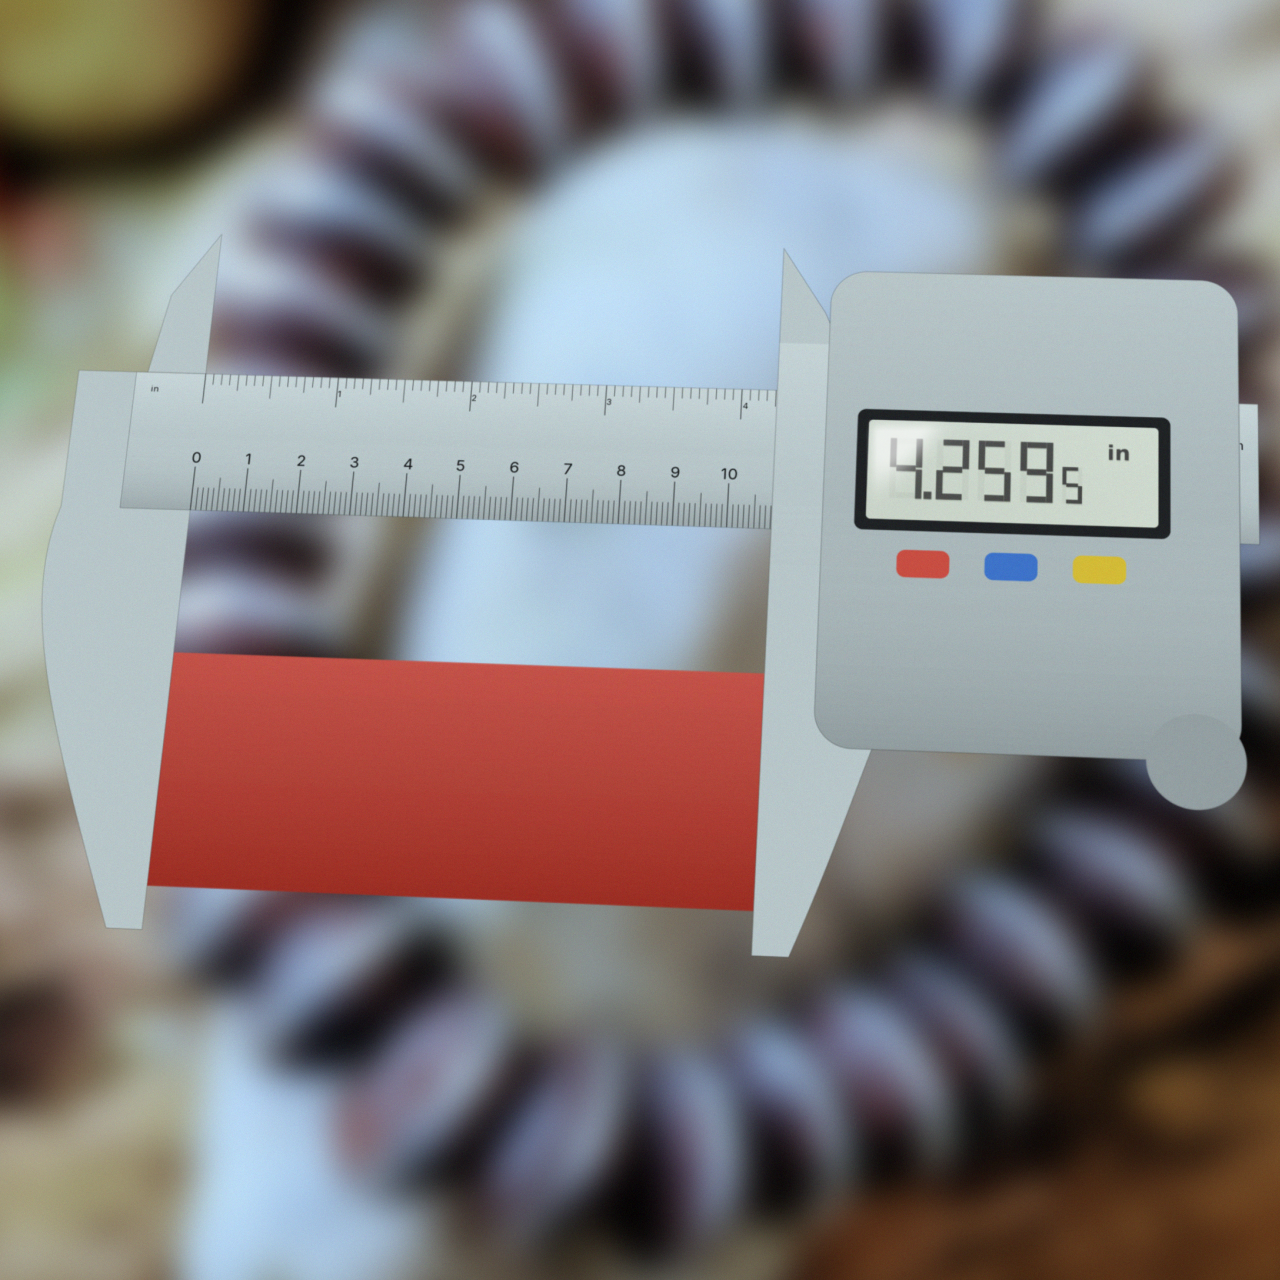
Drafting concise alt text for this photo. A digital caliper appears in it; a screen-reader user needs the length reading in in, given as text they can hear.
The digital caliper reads 4.2595 in
